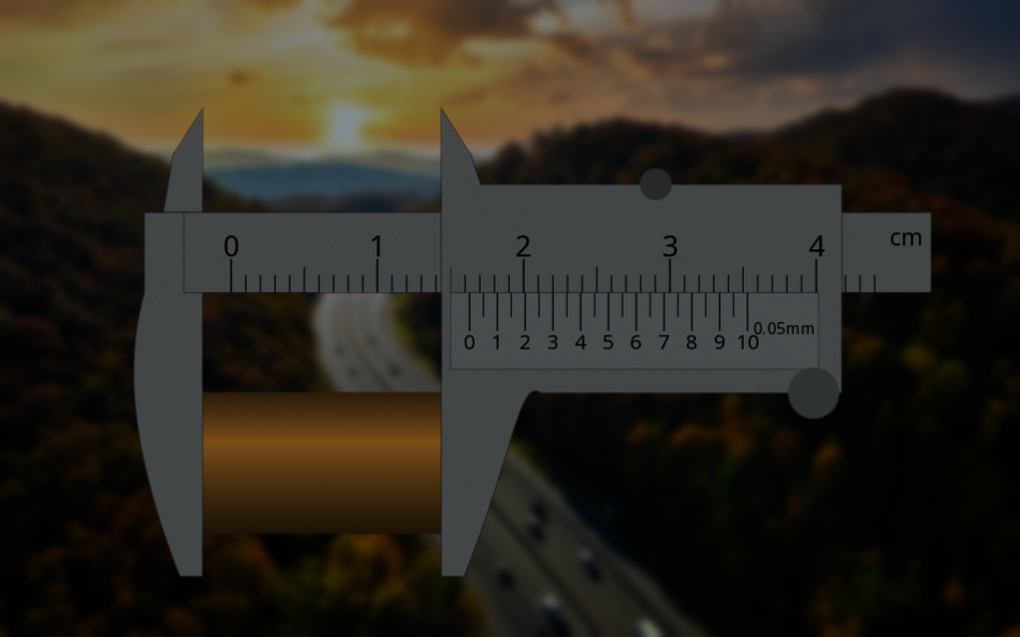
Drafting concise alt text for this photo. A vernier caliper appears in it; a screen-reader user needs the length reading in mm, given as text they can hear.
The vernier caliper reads 16.3 mm
